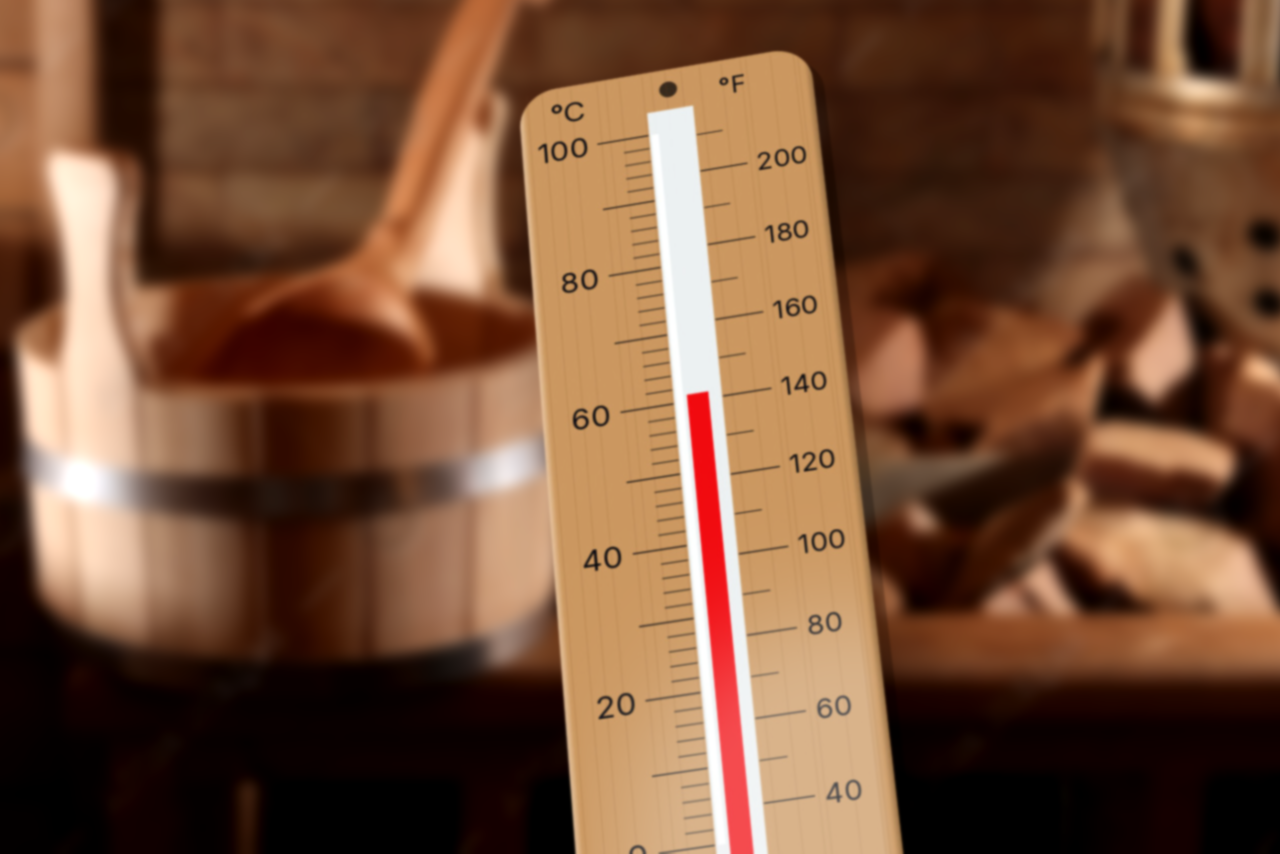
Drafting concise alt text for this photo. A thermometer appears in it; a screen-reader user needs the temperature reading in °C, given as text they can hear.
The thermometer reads 61 °C
